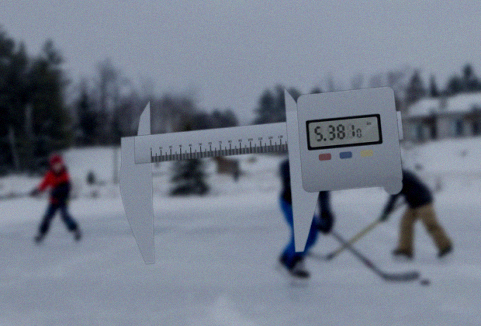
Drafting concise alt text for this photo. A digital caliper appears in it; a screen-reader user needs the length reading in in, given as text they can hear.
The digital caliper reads 5.3810 in
